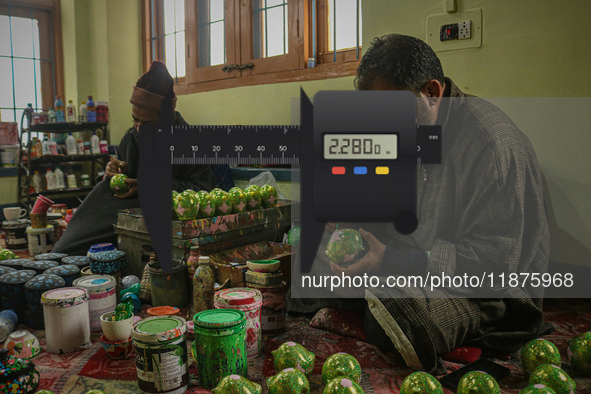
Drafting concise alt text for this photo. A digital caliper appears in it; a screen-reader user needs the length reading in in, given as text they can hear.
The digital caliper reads 2.2800 in
